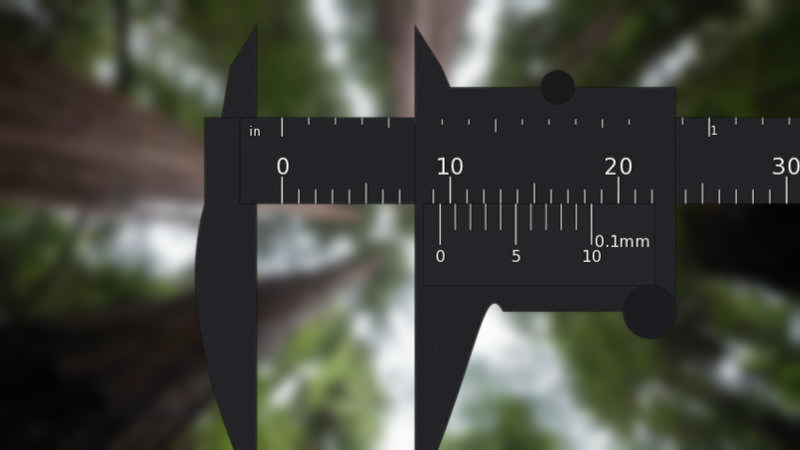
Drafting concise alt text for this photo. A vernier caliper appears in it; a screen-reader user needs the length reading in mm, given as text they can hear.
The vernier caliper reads 9.4 mm
